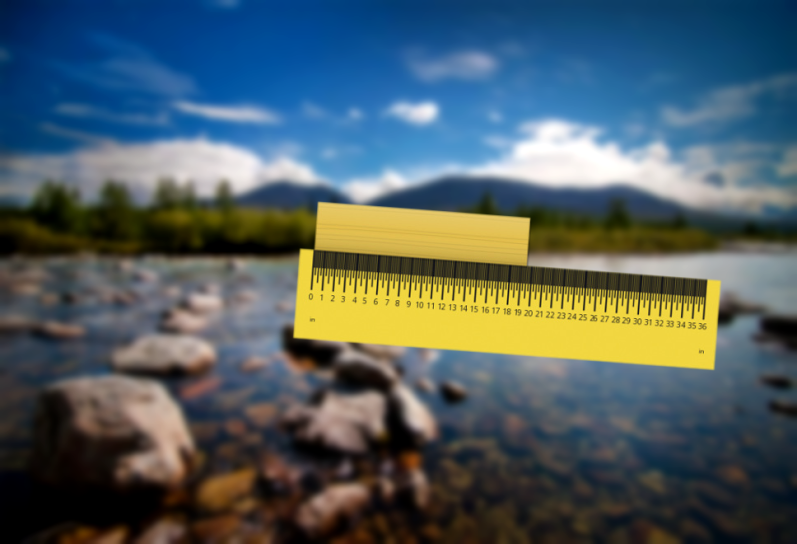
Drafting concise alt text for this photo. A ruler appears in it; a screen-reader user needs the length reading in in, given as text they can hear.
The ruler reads 19.5 in
